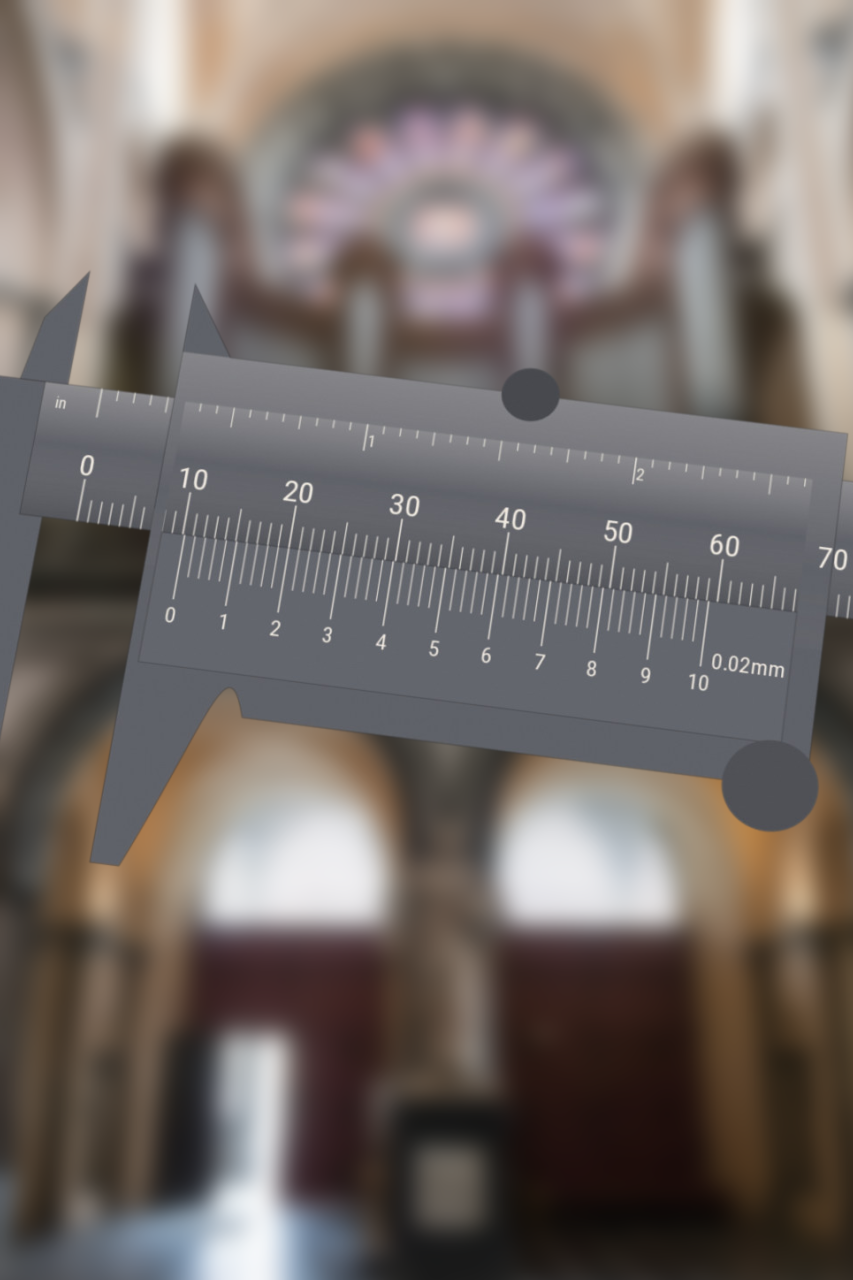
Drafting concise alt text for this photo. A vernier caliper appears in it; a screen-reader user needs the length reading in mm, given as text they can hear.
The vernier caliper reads 10.2 mm
